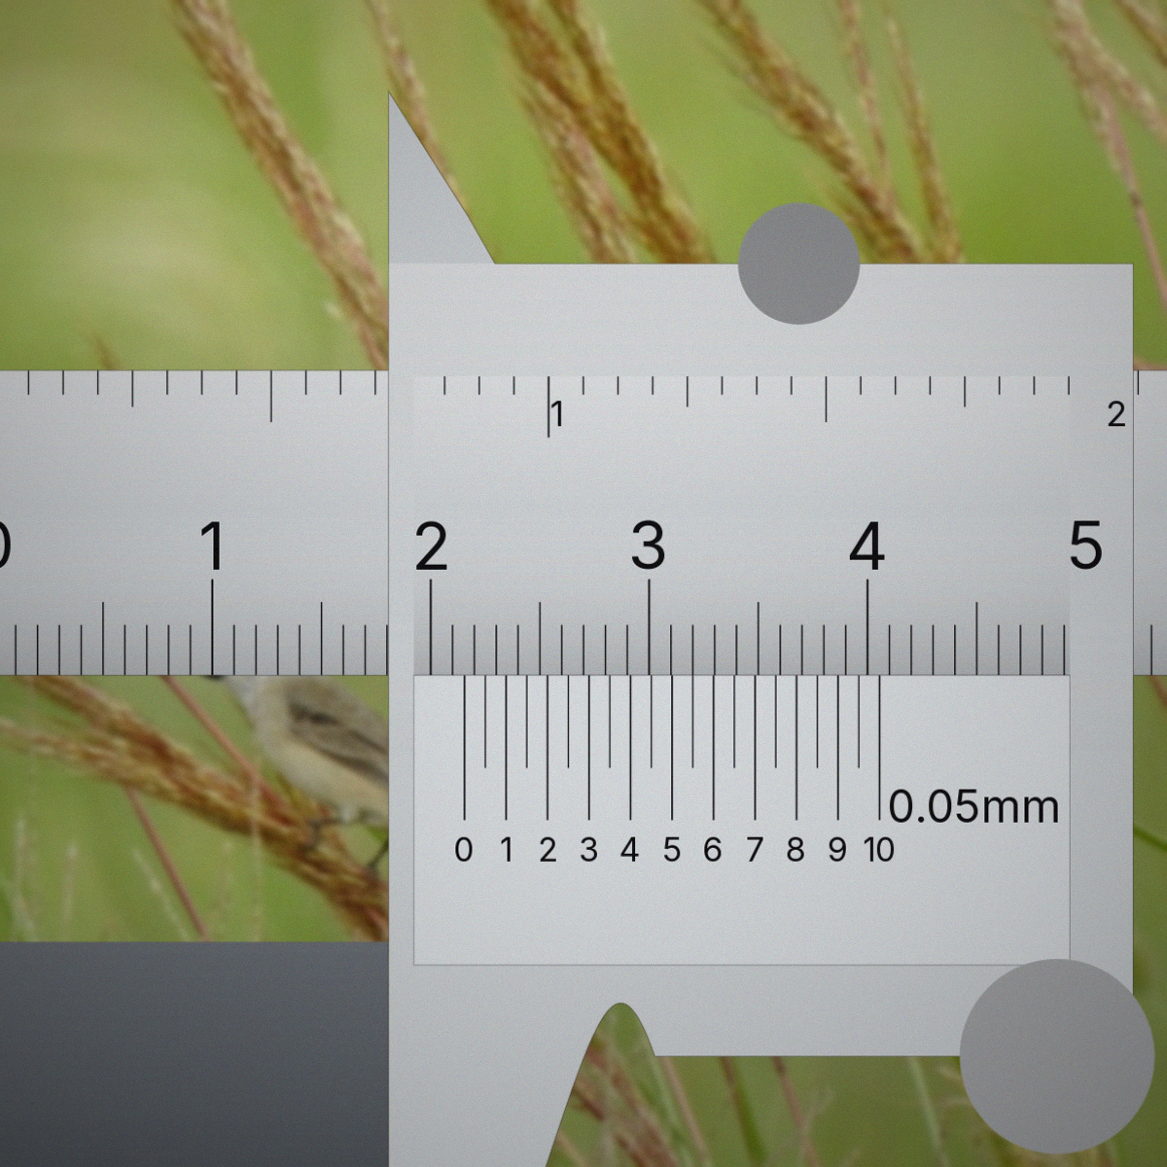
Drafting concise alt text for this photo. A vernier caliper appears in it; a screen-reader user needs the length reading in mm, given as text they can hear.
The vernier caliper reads 21.55 mm
